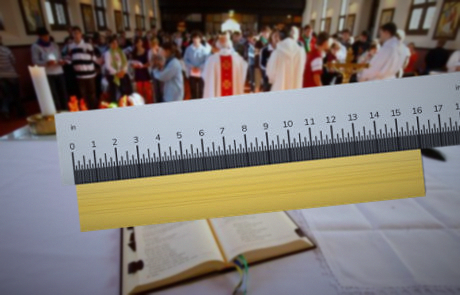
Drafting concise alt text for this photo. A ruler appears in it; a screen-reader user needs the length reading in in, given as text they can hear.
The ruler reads 16 in
